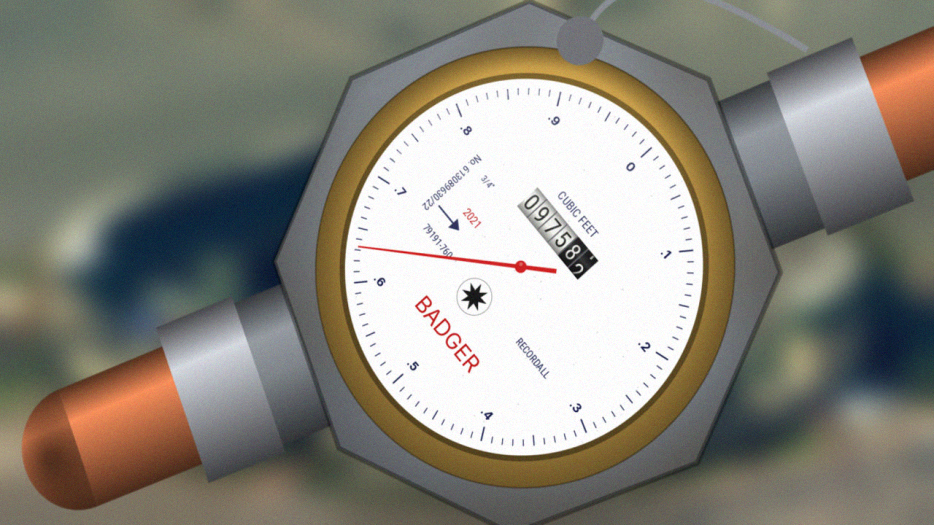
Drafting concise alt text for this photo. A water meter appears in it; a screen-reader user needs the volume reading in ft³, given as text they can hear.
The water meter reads 97581.63 ft³
